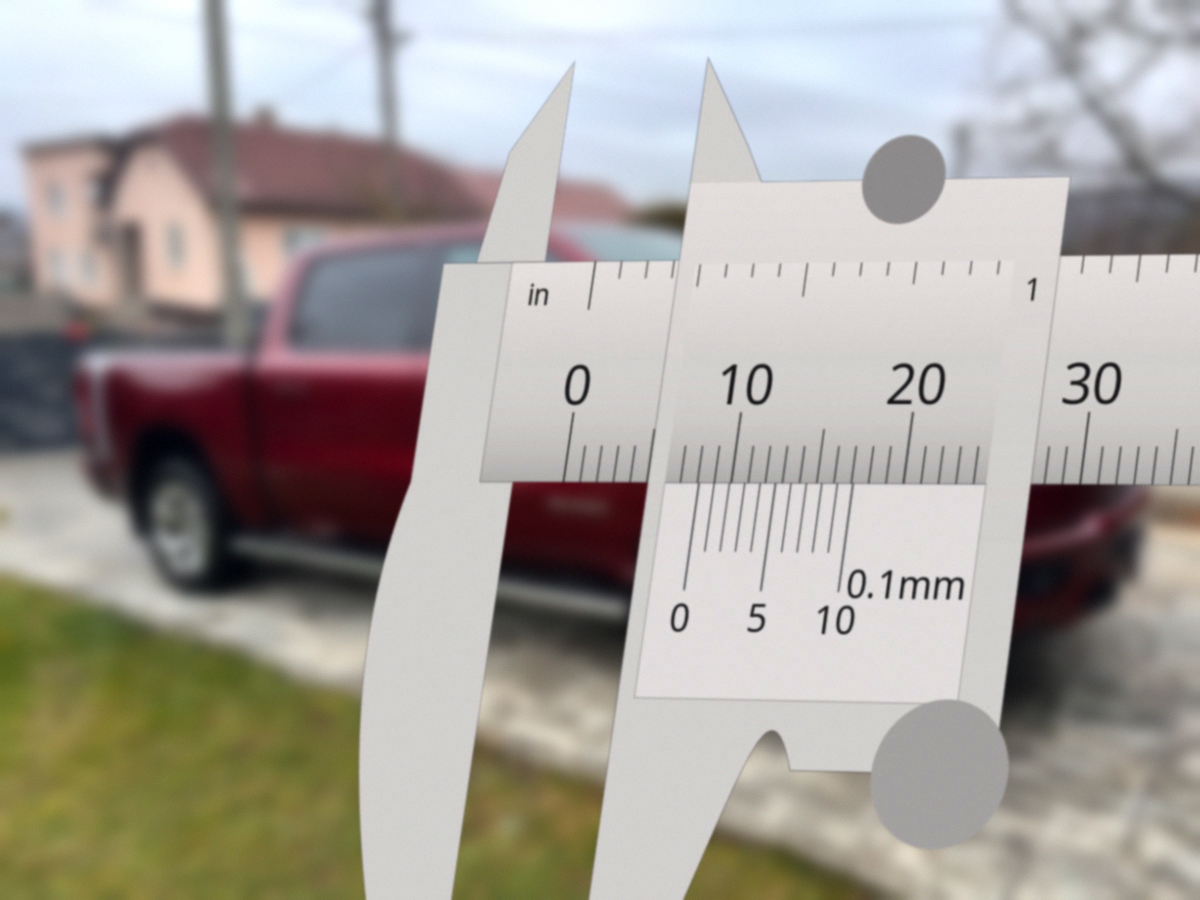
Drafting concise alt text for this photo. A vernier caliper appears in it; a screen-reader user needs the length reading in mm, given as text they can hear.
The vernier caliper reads 8.1 mm
